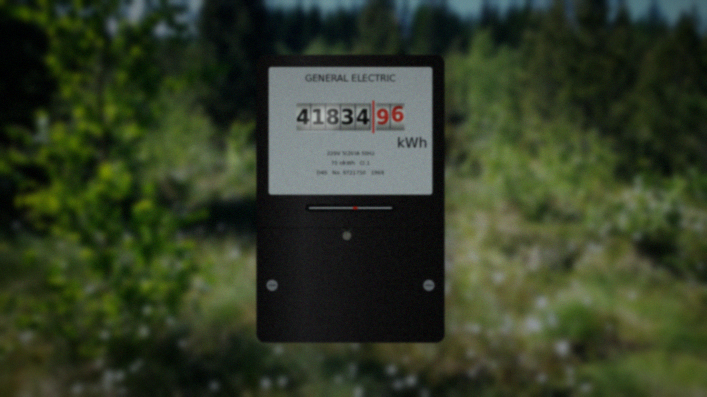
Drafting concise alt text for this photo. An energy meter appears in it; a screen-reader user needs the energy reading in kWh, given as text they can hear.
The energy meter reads 41834.96 kWh
